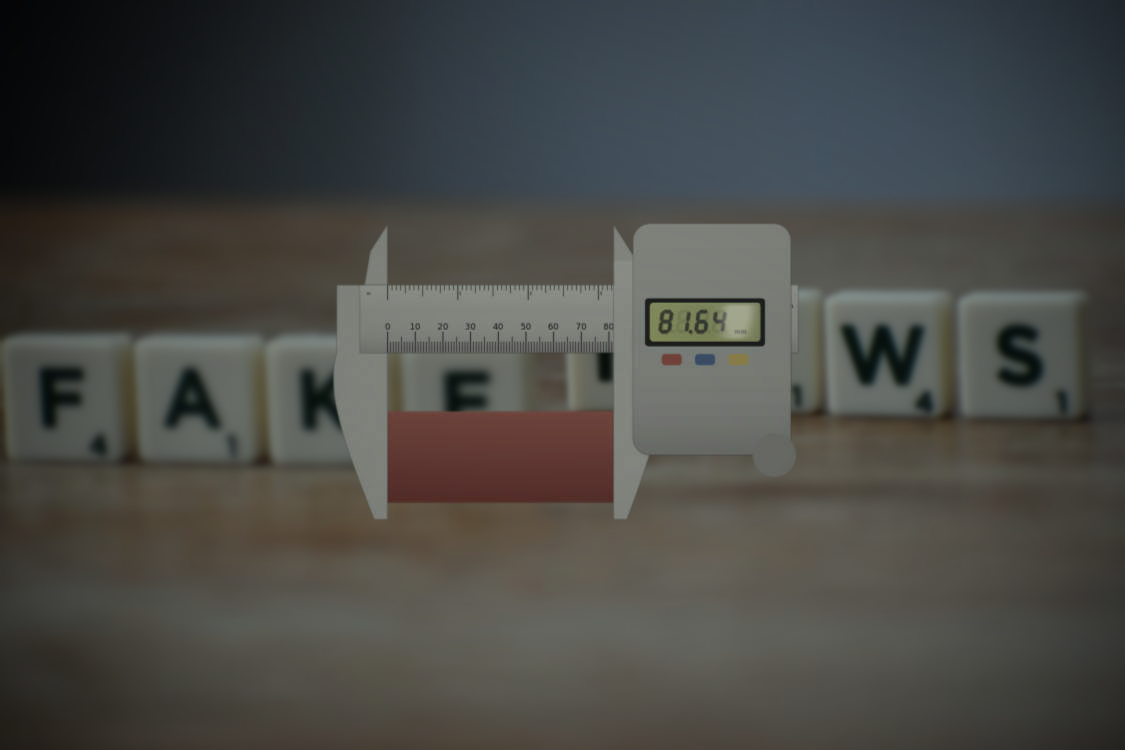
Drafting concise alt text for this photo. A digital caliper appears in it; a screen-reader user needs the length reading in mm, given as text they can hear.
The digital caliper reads 81.64 mm
